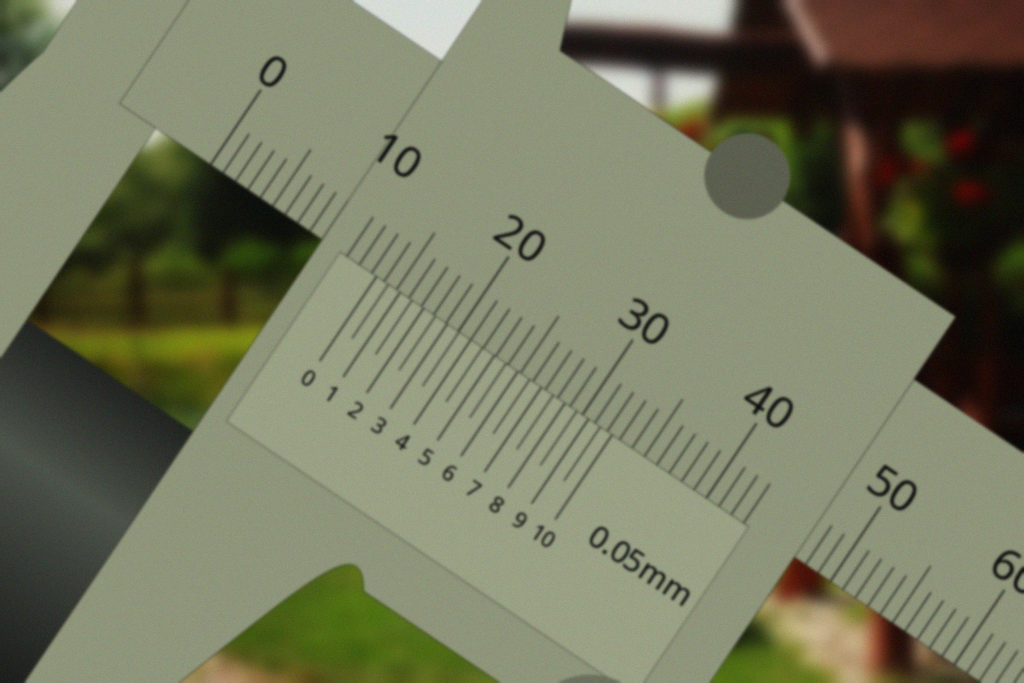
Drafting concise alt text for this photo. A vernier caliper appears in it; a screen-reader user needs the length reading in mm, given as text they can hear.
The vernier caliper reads 13.4 mm
